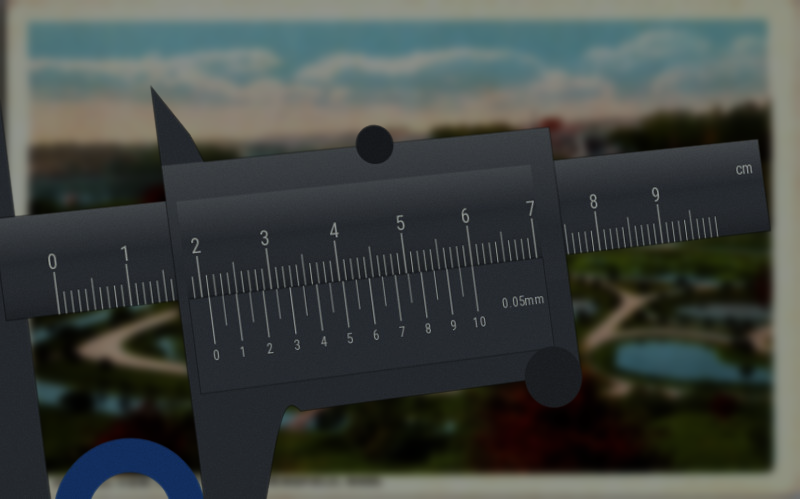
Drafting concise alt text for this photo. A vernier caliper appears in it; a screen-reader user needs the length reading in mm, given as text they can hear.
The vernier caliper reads 21.0 mm
